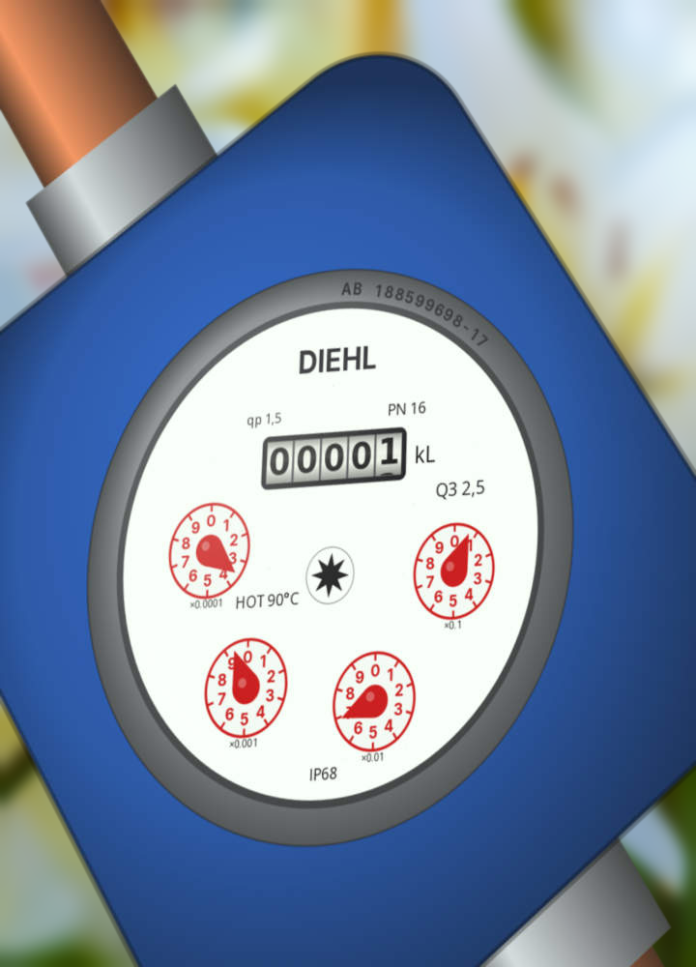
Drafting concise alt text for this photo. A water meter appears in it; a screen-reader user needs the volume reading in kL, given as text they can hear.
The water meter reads 1.0693 kL
